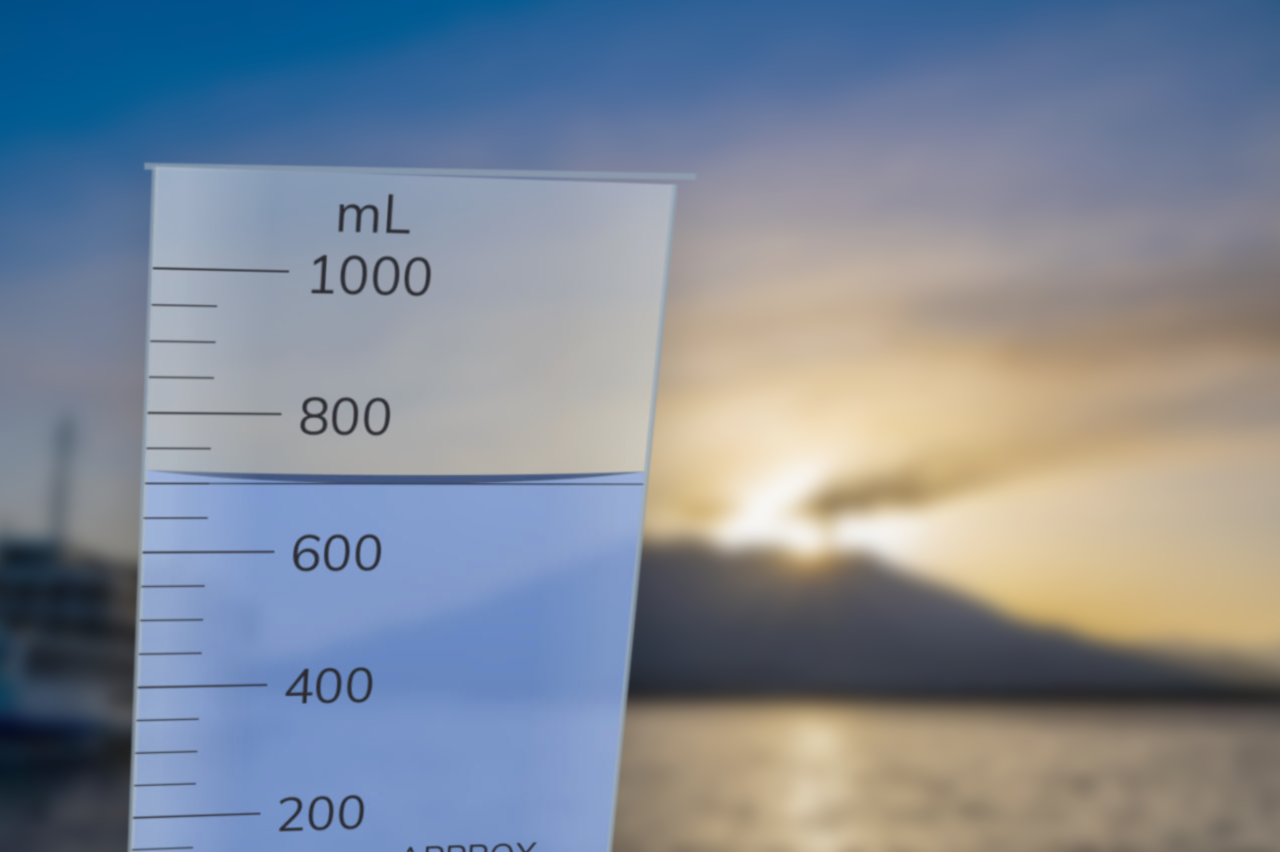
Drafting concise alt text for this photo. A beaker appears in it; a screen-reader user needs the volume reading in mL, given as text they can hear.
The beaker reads 700 mL
